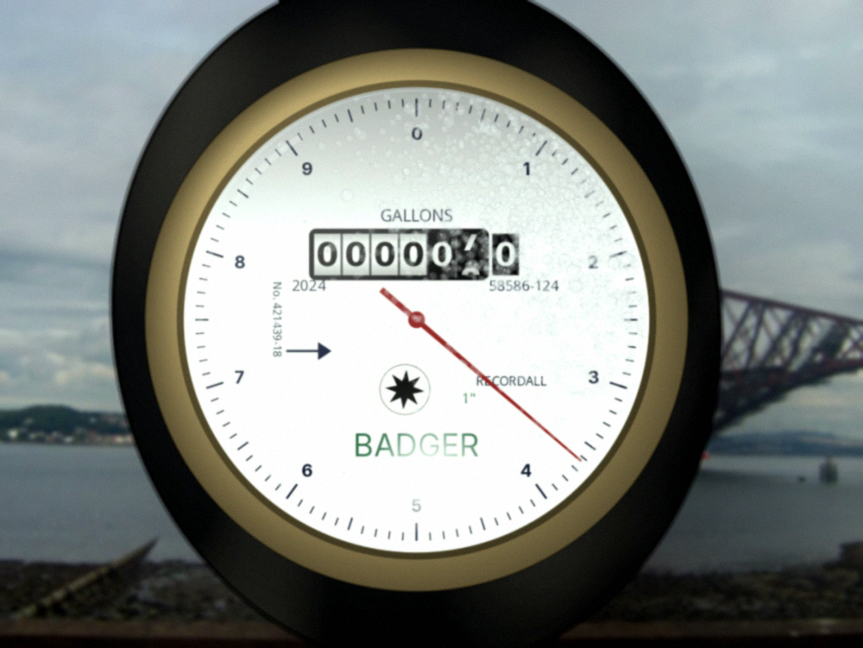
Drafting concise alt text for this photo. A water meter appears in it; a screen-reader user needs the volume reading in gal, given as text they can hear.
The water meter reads 73.6 gal
